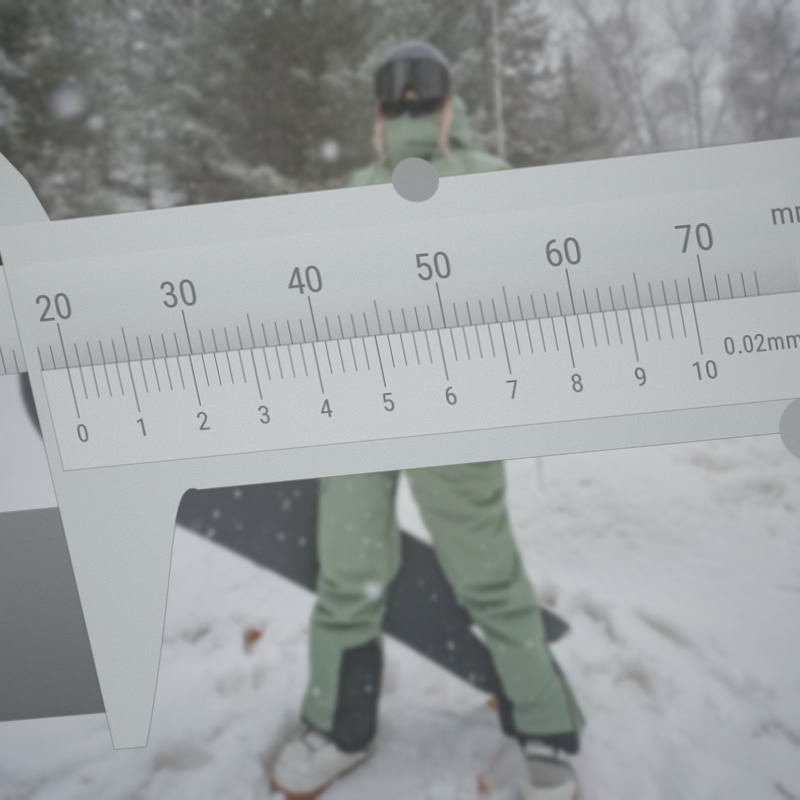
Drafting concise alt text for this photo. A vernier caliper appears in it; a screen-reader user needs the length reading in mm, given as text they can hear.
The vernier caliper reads 20.0 mm
